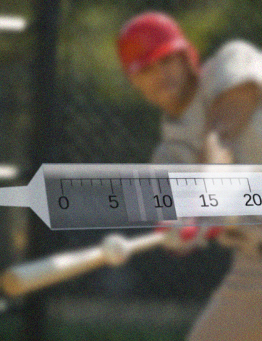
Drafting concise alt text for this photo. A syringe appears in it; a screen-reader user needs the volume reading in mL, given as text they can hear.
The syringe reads 6 mL
